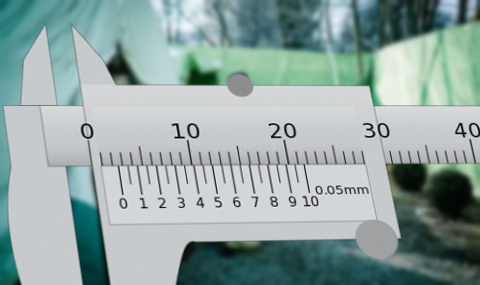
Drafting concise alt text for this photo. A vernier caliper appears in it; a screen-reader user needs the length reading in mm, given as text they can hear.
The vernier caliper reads 2.6 mm
